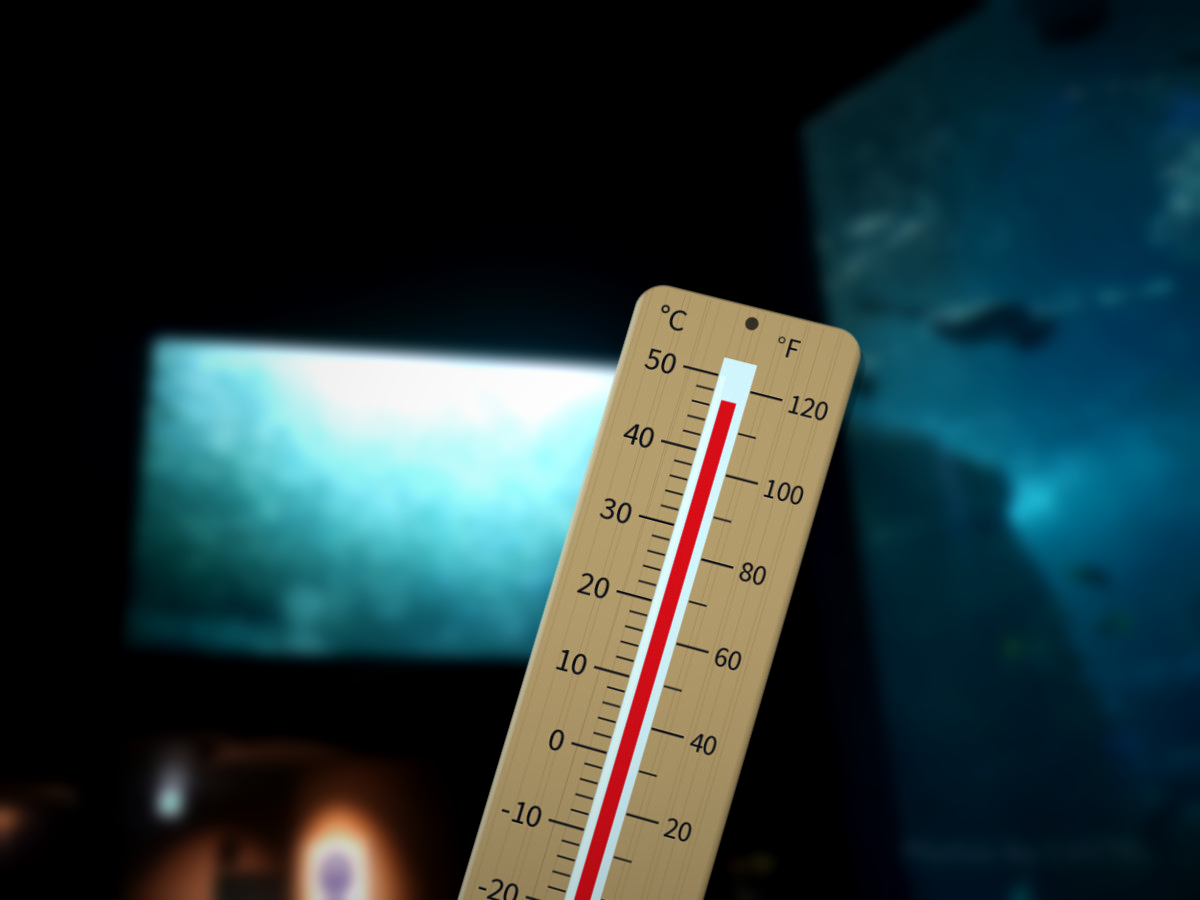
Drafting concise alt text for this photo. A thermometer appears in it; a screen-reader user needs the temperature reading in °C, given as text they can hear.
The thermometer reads 47 °C
